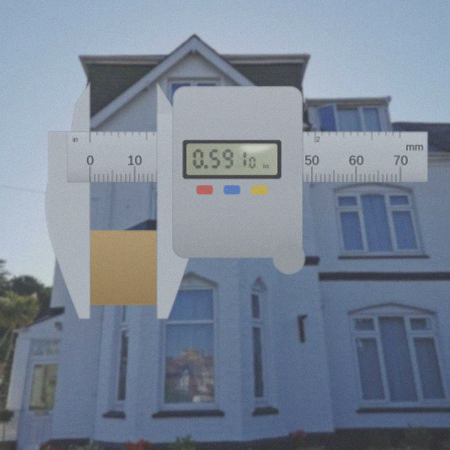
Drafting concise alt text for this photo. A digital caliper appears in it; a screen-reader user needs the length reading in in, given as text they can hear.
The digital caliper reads 0.5910 in
